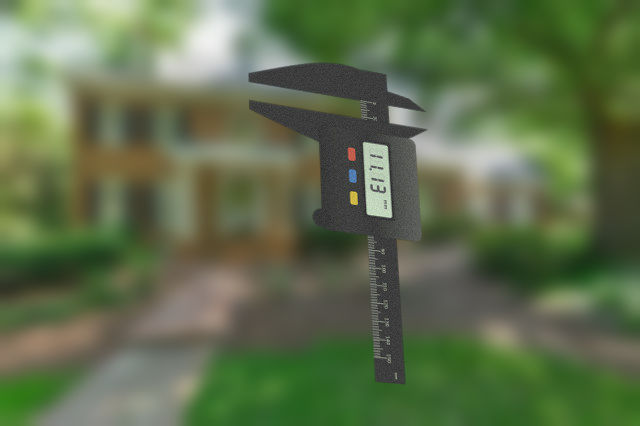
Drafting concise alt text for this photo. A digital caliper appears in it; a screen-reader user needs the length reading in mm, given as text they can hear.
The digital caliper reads 11.13 mm
